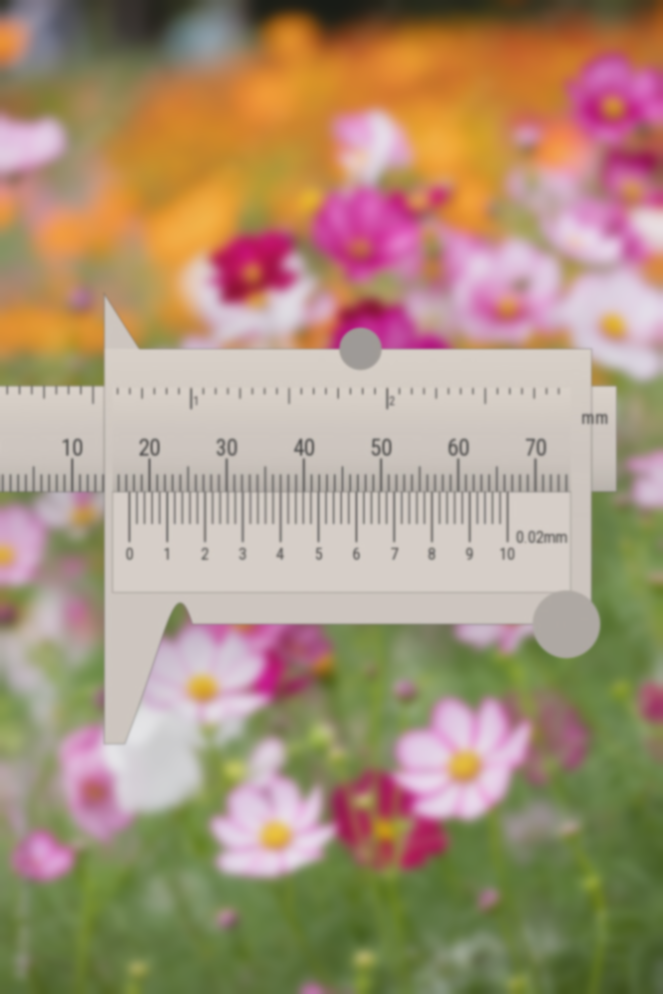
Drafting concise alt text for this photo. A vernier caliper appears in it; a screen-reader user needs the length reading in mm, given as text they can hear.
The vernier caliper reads 17.4 mm
